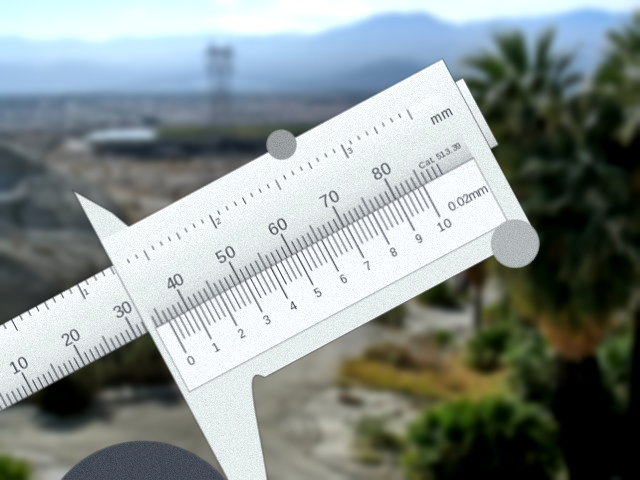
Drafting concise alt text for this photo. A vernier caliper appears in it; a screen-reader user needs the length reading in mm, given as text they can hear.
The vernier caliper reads 36.2 mm
